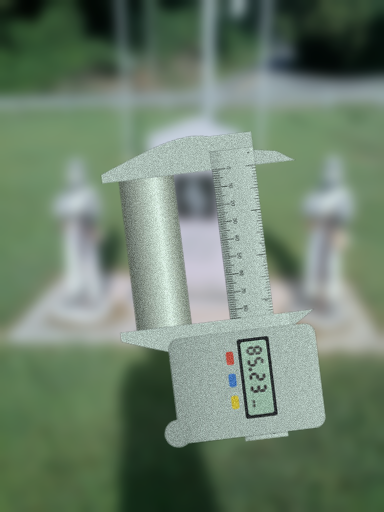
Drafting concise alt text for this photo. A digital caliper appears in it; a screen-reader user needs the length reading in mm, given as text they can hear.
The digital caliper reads 85.23 mm
